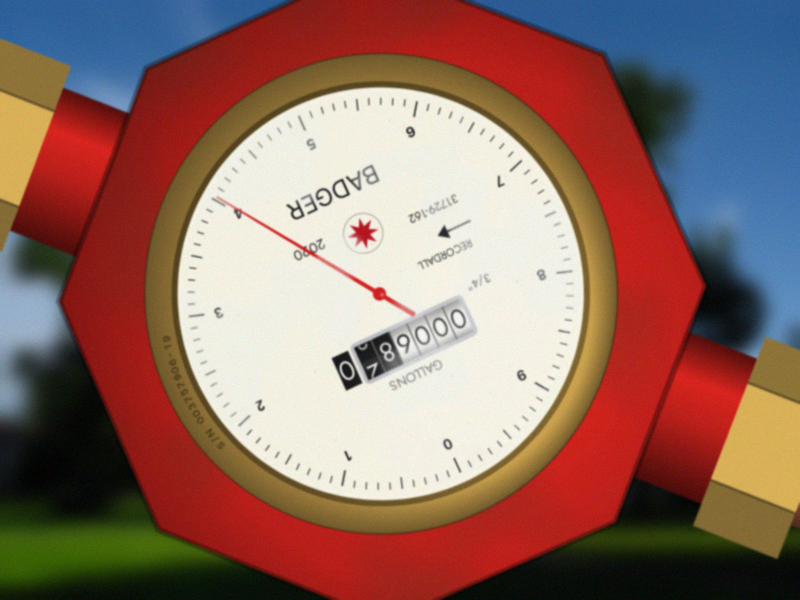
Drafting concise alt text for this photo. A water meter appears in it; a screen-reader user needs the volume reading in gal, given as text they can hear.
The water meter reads 6824.0 gal
